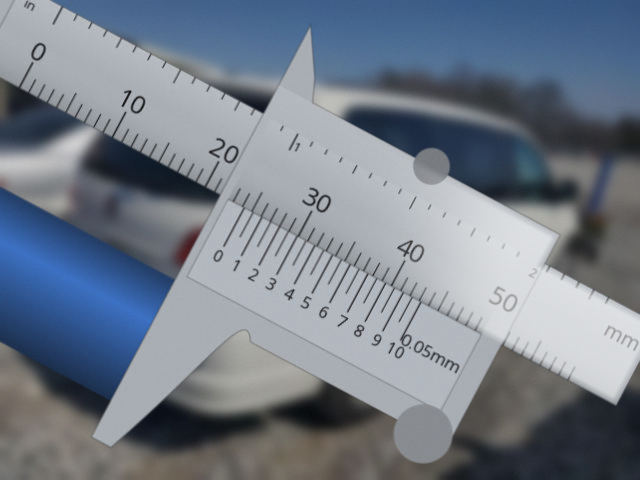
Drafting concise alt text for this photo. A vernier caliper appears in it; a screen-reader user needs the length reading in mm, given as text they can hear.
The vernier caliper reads 24.2 mm
